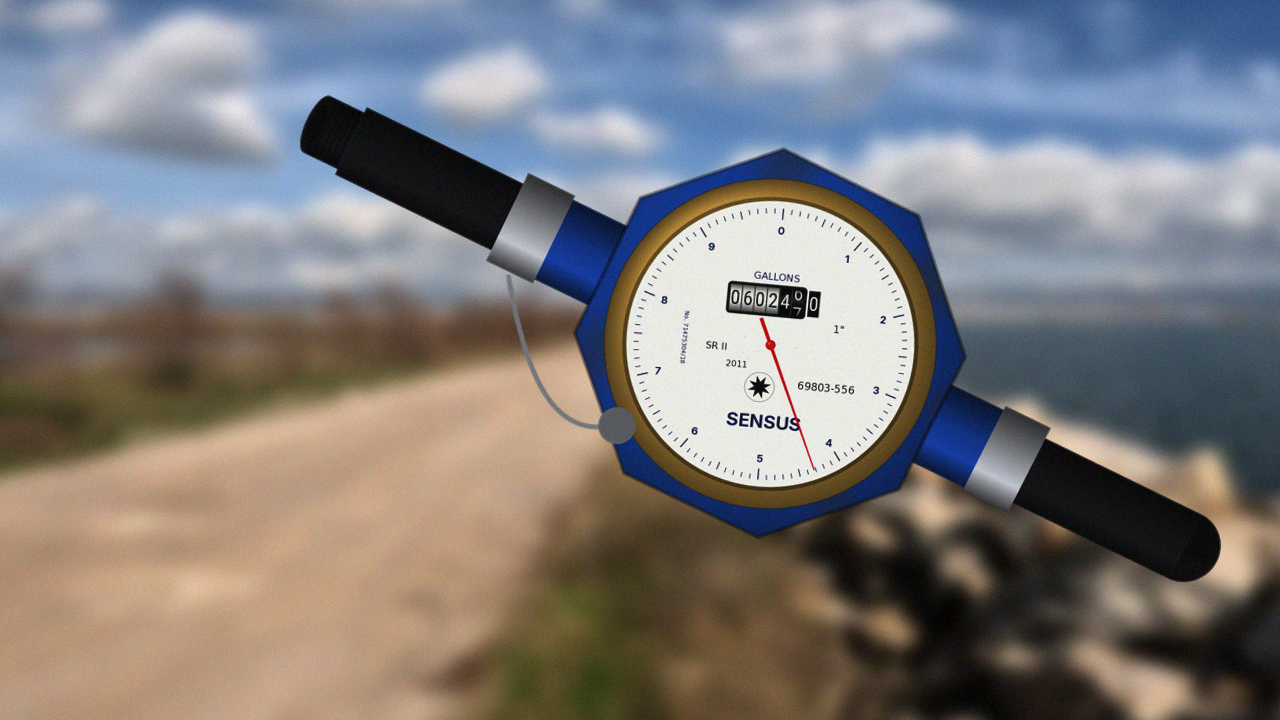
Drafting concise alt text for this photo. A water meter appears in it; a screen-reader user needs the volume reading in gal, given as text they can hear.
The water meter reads 602464.3 gal
